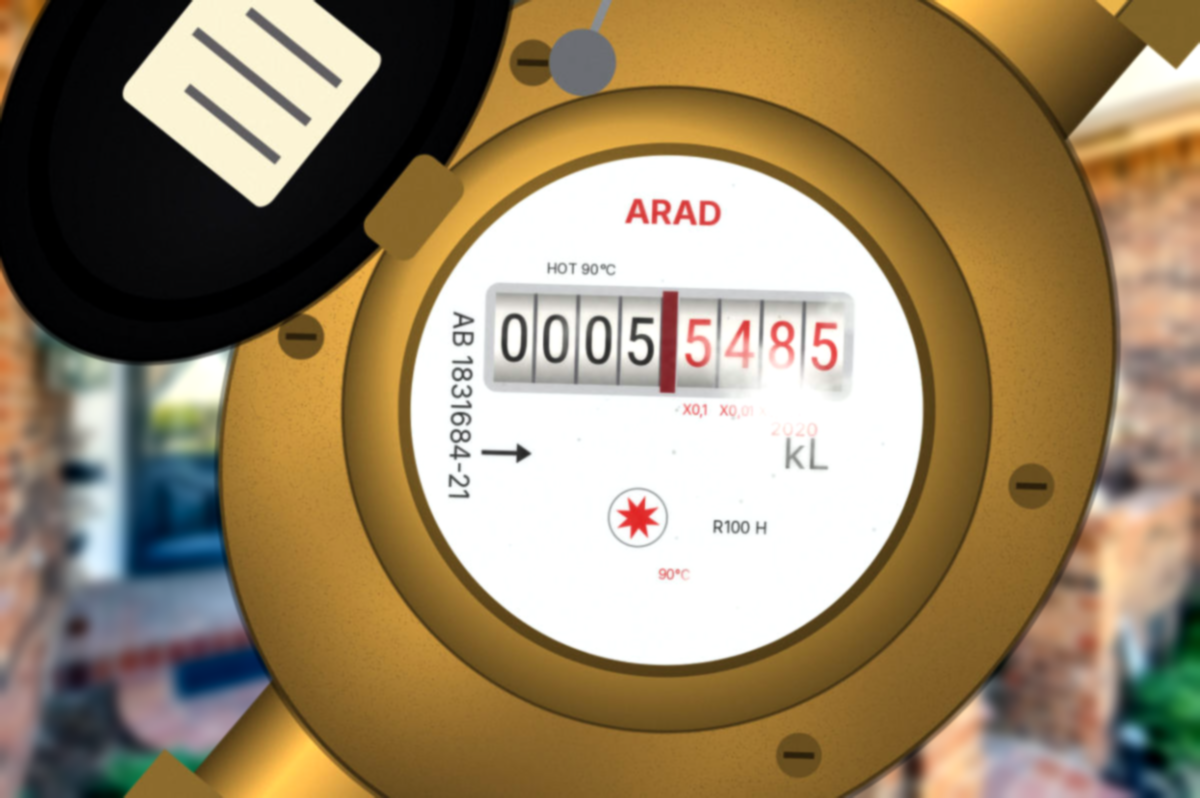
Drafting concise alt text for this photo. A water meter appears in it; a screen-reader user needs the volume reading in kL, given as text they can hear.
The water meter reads 5.5485 kL
